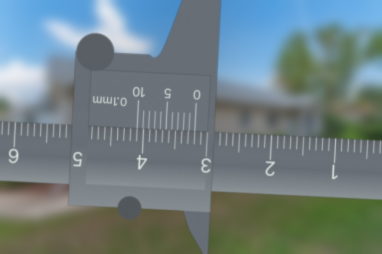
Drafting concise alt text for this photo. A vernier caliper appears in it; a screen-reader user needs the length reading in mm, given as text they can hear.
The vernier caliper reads 32.0 mm
